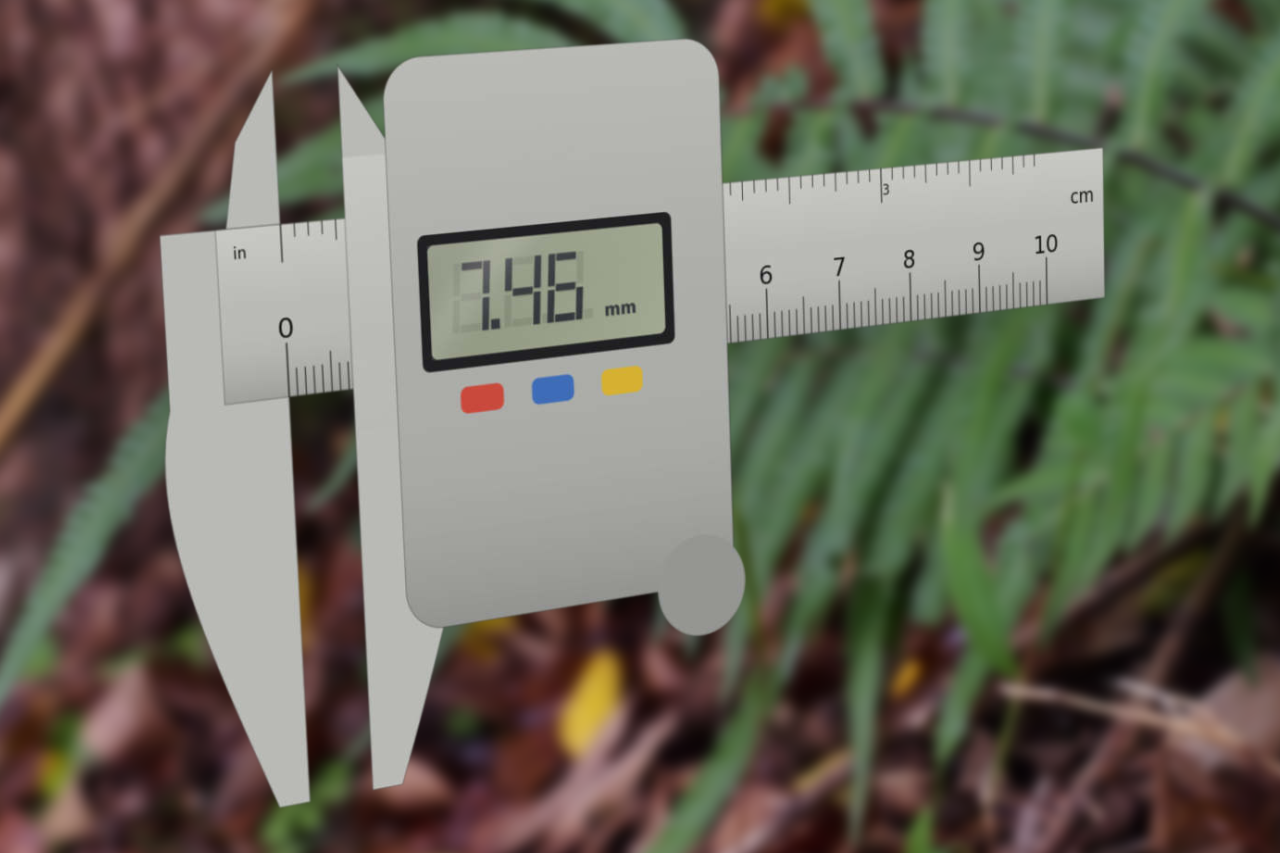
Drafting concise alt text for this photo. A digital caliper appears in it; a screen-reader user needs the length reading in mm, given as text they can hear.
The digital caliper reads 7.46 mm
